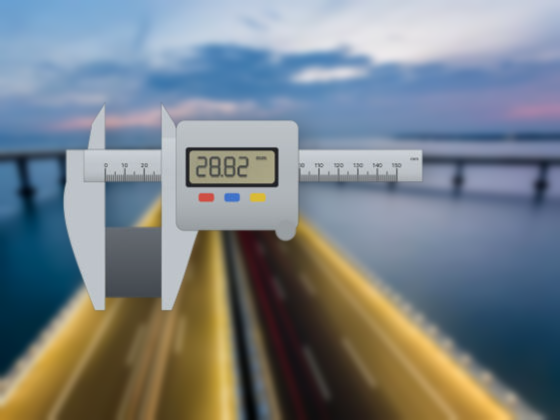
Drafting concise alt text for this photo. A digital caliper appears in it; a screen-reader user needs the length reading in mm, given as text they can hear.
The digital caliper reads 28.82 mm
